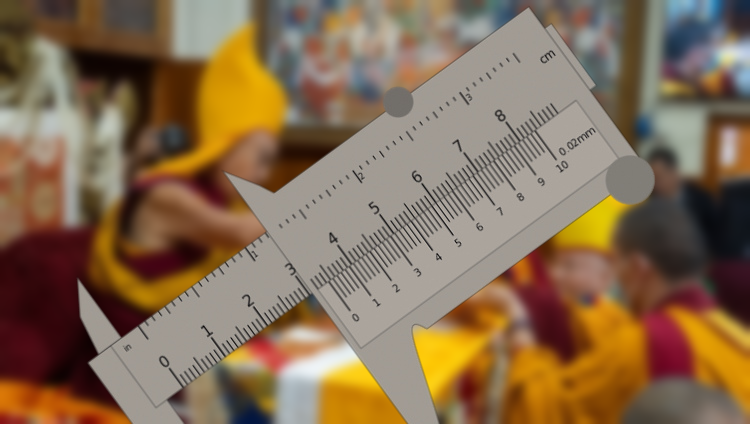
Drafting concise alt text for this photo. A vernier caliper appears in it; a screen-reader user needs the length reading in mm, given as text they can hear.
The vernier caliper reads 34.5 mm
